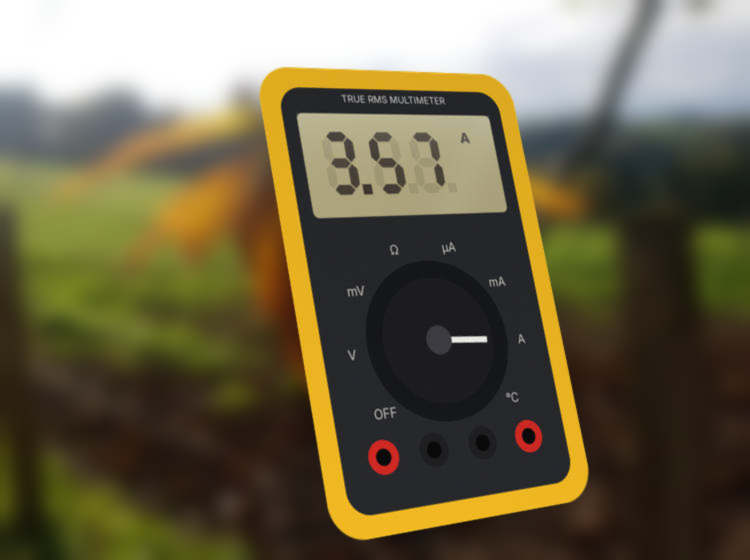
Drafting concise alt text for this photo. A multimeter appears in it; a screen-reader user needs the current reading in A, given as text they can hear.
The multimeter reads 3.57 A
